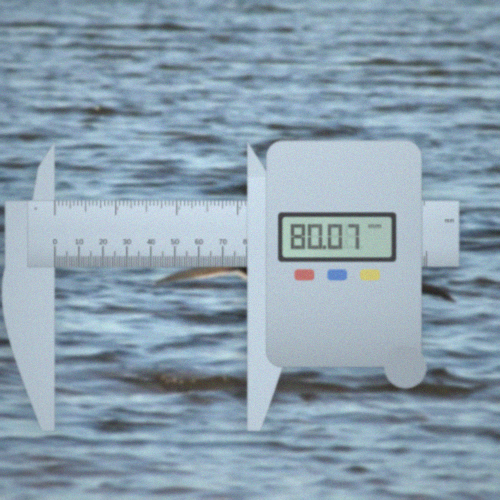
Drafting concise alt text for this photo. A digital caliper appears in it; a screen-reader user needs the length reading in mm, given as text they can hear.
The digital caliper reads 80.07 mm
